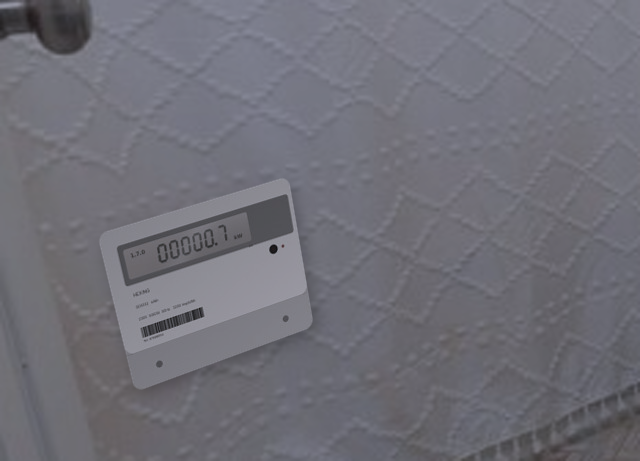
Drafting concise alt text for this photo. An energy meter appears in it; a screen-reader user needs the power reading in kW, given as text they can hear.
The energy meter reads 0.7 kW
